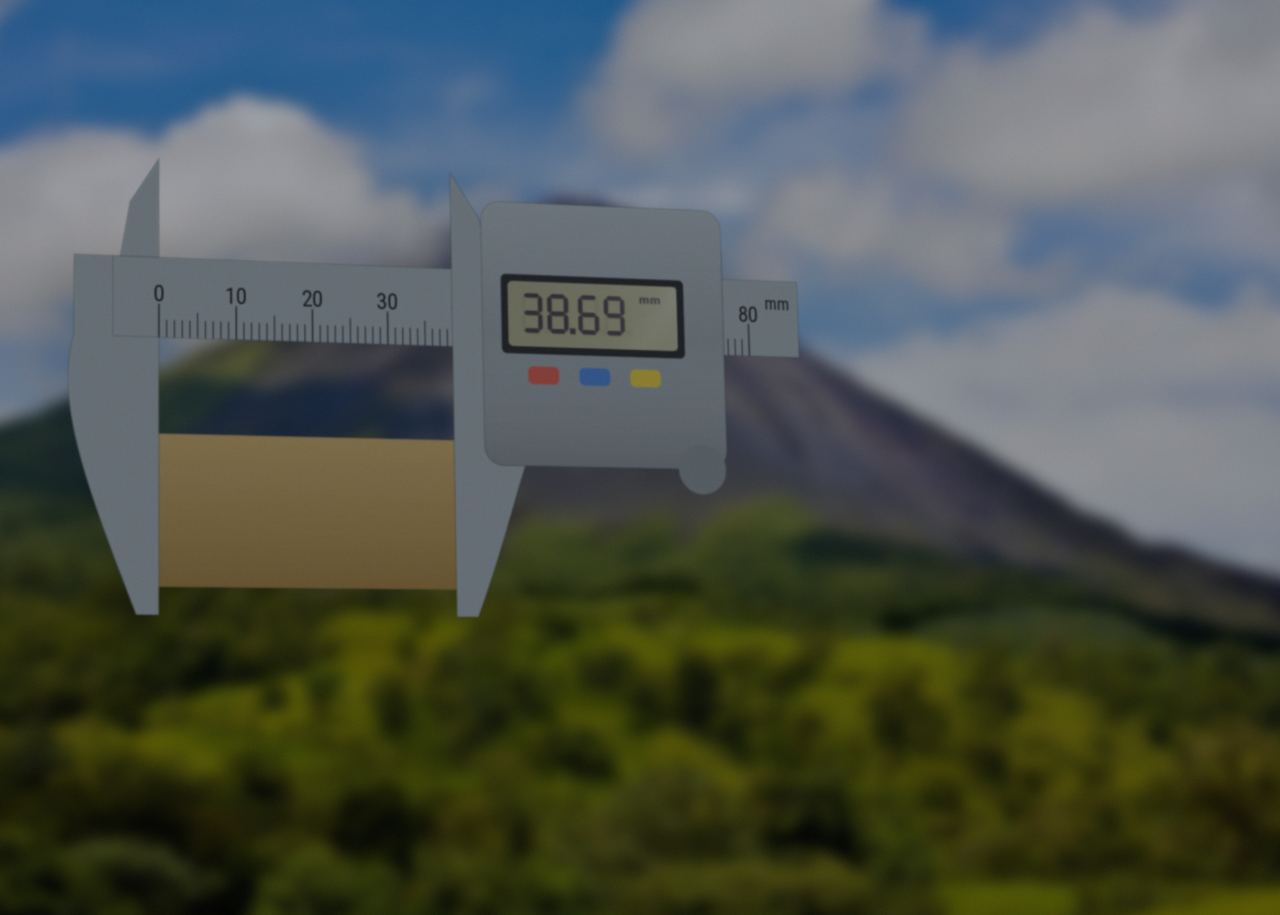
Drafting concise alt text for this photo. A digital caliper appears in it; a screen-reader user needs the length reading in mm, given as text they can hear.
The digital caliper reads 38.69 mm
